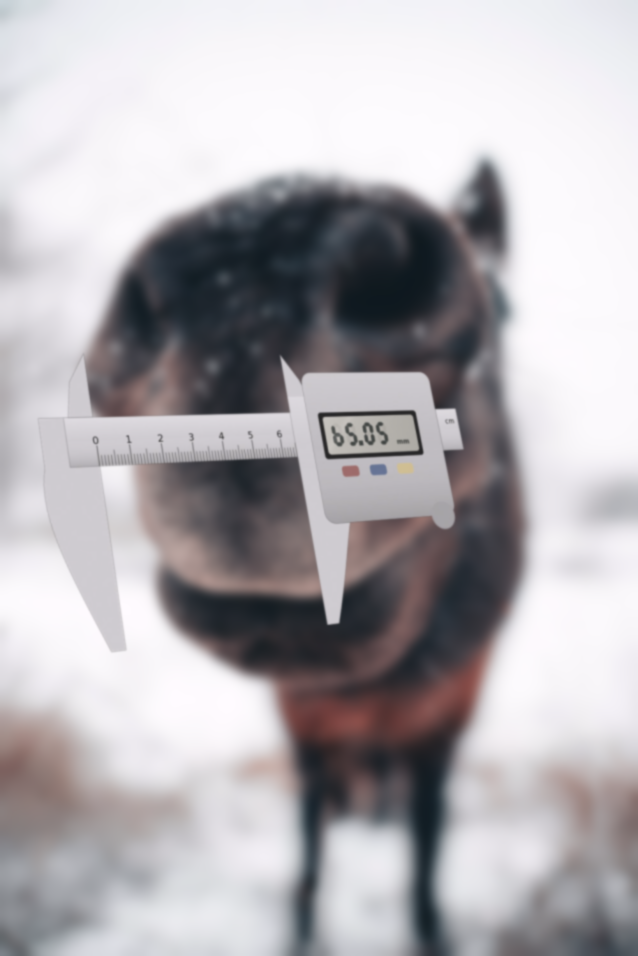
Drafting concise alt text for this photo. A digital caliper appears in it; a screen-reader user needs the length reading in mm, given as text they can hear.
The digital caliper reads 65.05 mm
